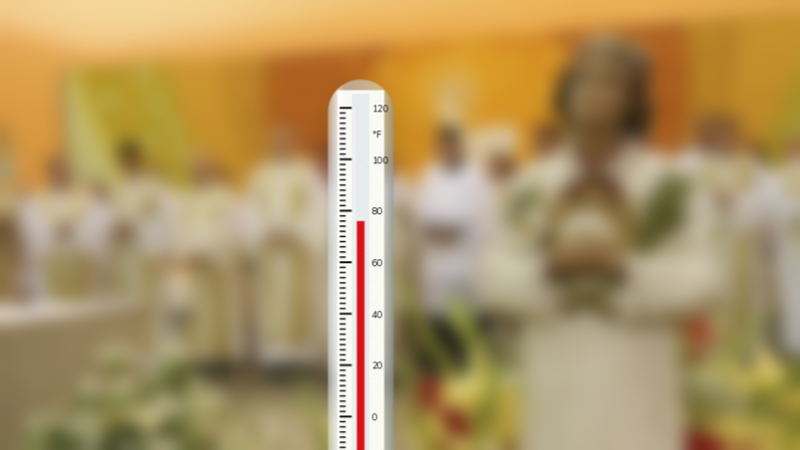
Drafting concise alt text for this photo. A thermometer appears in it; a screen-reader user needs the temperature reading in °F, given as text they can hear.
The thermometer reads 76 °F
